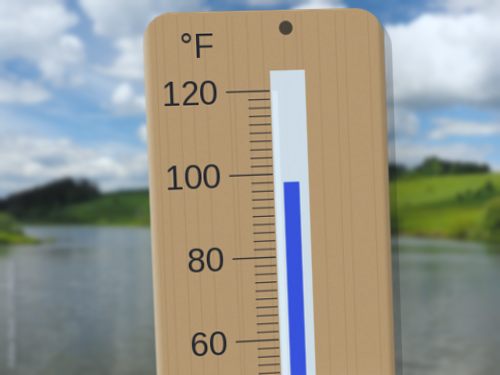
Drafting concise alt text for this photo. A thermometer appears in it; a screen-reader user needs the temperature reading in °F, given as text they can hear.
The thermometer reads 98 °F
